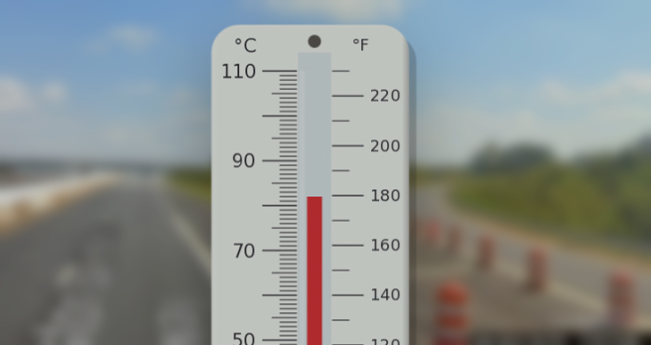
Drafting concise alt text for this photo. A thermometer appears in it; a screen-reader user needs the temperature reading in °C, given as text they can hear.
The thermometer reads 82 °C
